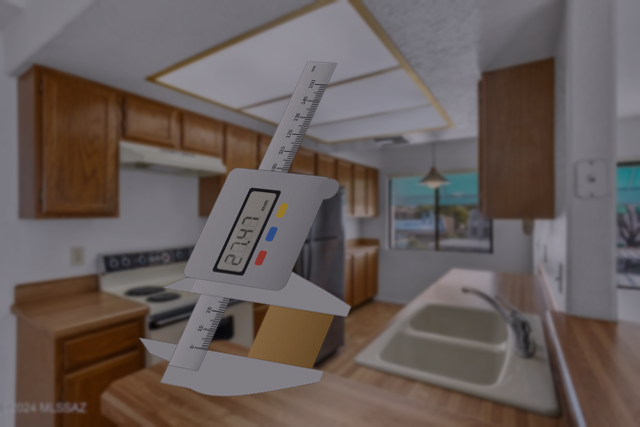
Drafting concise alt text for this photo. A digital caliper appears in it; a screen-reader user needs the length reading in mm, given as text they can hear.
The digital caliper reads 27.47 mm
